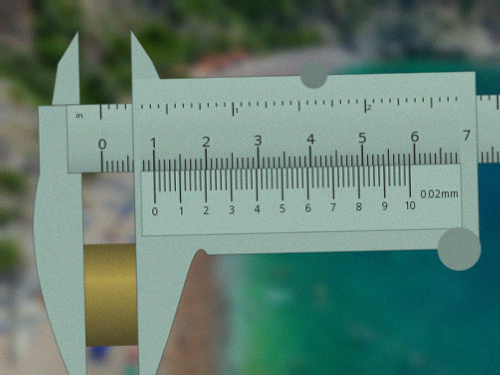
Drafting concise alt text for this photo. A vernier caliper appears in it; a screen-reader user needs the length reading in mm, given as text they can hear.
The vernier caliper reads 10.0 mm
